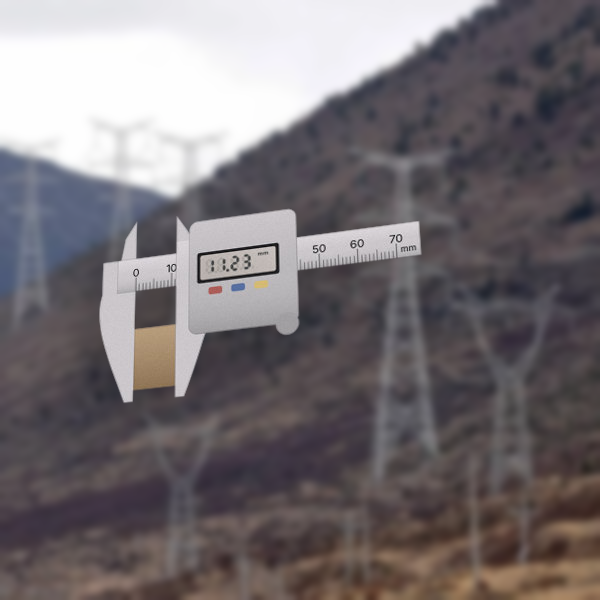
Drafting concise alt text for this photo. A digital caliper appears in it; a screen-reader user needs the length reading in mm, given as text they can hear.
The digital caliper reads 11.23 mm
